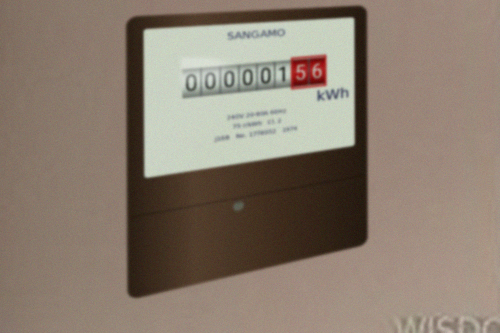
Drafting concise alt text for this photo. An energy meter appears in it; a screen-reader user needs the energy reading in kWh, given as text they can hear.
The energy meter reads 1.56 kWh
